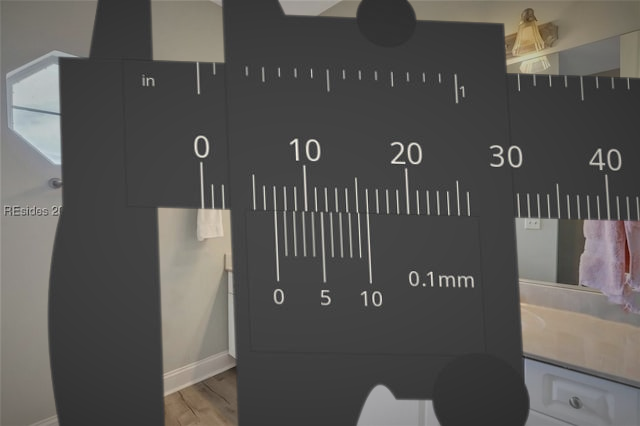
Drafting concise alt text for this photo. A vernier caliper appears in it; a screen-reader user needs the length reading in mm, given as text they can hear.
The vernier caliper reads 7.0 mm
